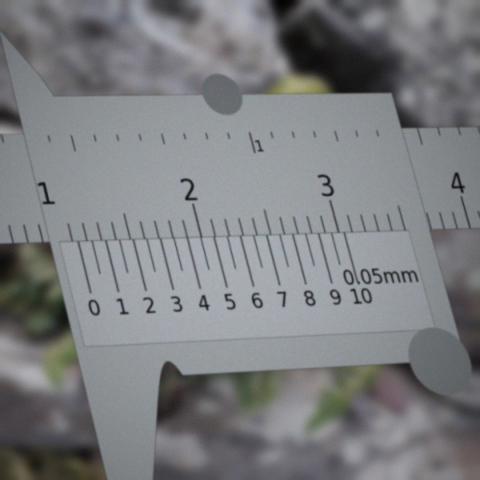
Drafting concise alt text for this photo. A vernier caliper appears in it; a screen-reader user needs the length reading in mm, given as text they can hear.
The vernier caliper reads 11.4 mm
